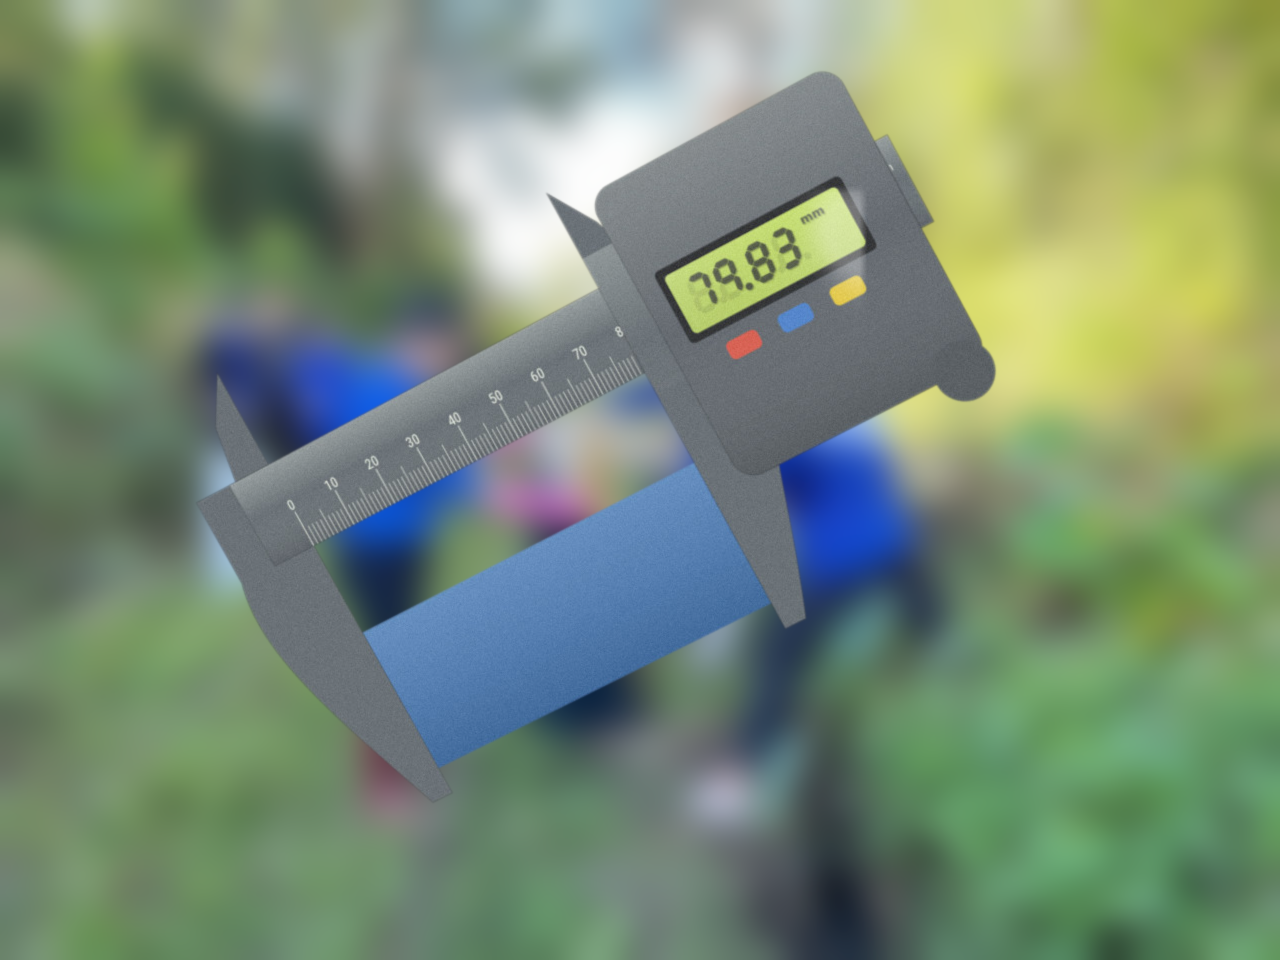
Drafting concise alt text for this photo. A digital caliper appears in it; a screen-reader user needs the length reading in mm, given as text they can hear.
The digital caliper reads 79.83 mm
